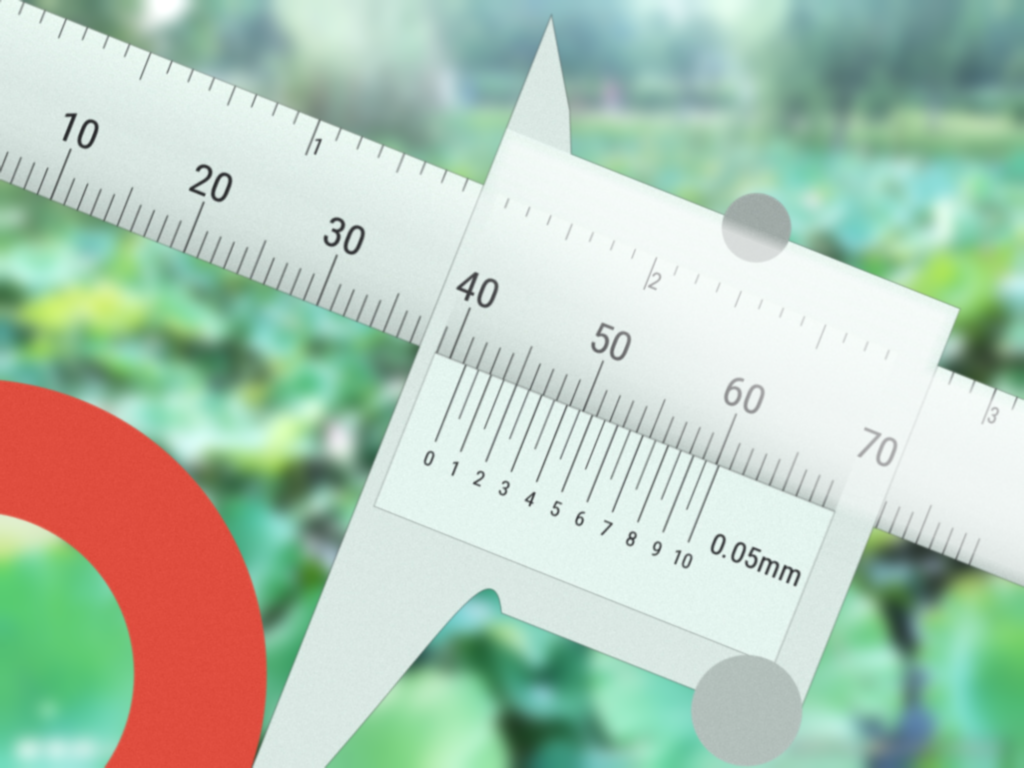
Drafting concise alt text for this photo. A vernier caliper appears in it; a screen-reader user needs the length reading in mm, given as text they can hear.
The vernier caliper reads 41.2 mm
